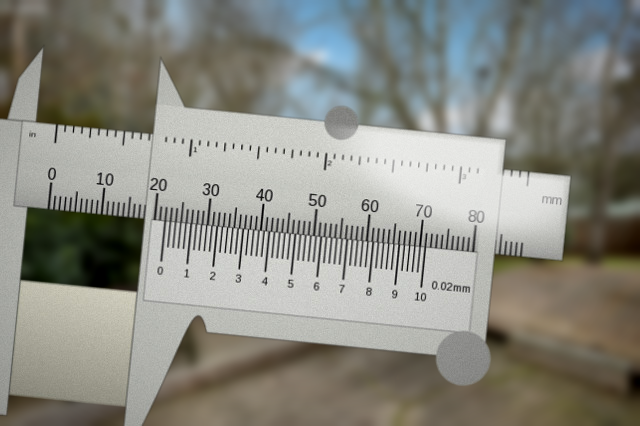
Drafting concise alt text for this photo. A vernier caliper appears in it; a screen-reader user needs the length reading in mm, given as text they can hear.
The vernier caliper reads 22.0 mm
